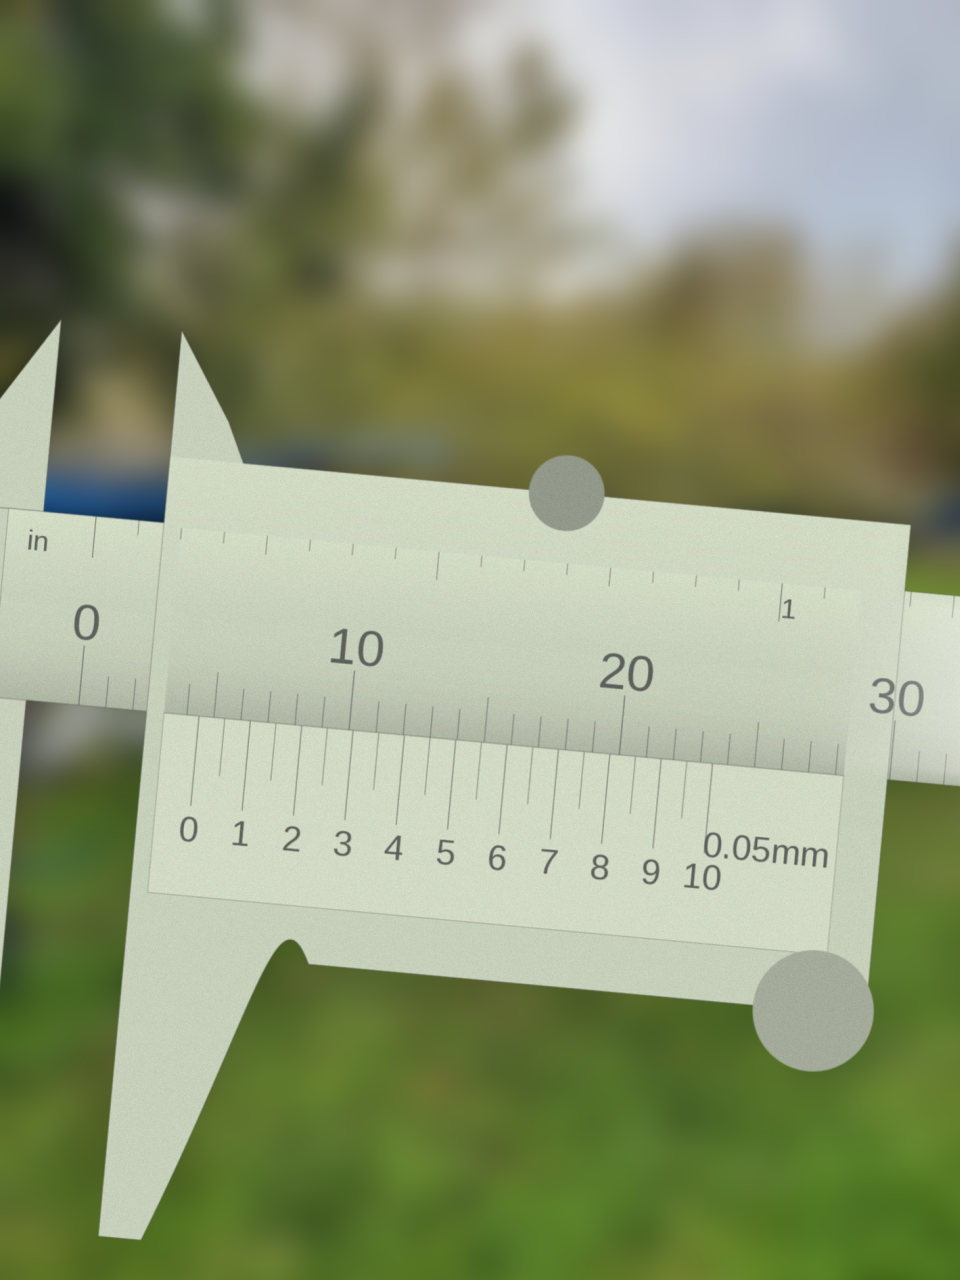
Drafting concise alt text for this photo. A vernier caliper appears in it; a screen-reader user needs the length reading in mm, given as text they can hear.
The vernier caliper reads 4.45 mm
